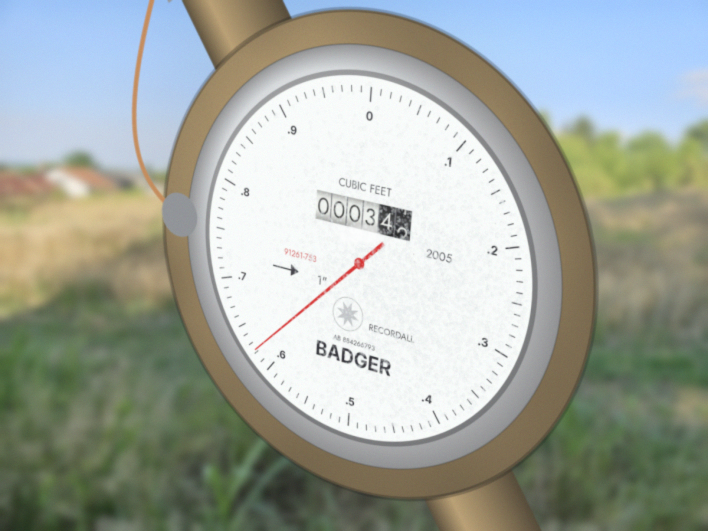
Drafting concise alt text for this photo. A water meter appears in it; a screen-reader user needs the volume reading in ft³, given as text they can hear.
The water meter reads 341.62 ft³
